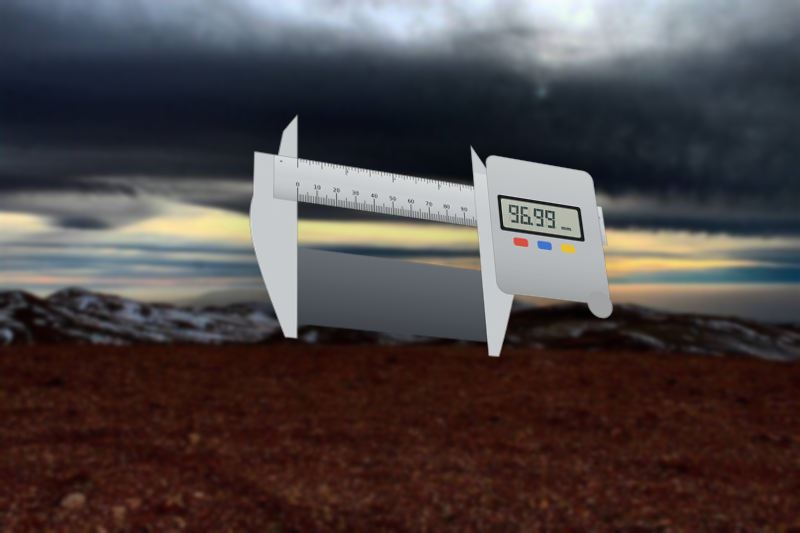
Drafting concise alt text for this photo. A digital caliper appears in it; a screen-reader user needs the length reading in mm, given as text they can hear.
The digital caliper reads 96.99 mm
